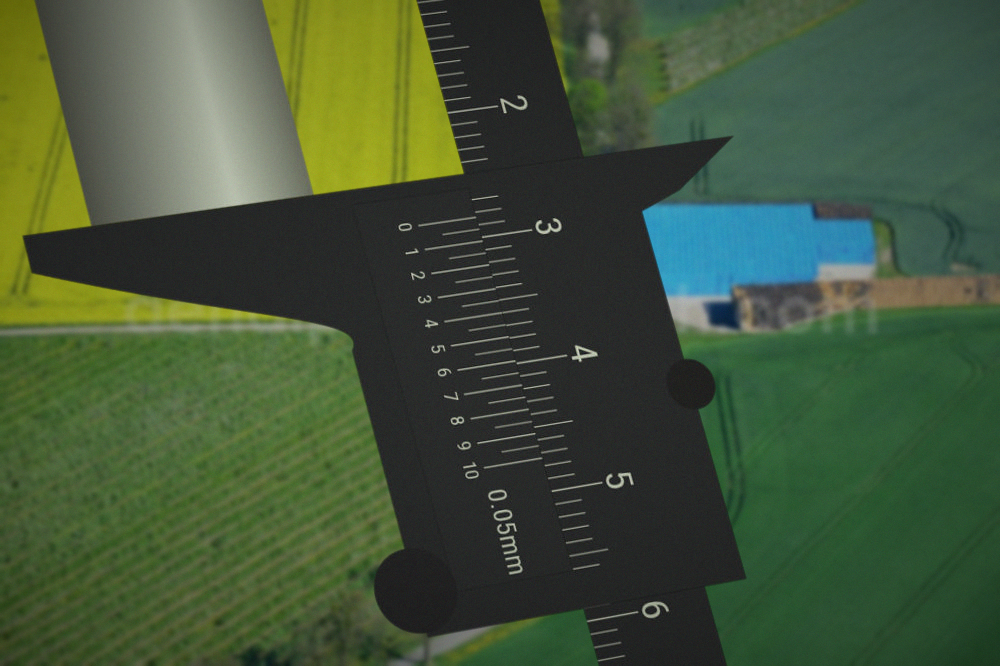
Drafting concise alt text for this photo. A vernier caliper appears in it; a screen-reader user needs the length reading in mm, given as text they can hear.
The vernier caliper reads 28.4 mm
